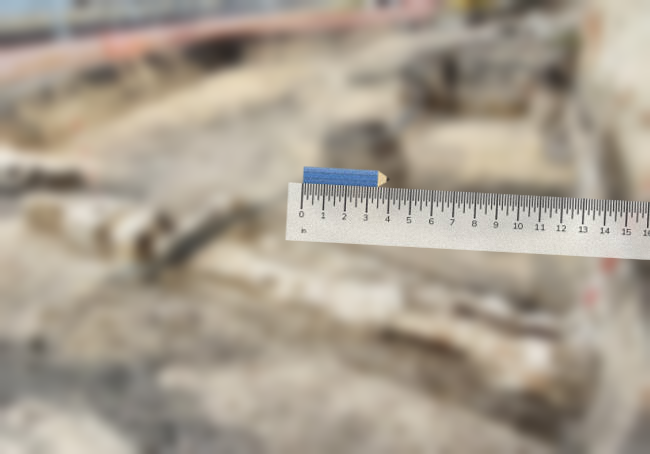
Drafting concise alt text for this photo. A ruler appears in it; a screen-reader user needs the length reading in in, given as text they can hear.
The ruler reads 4 in
